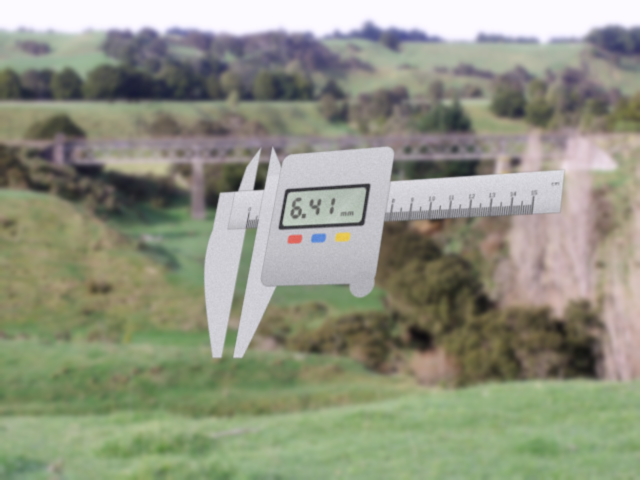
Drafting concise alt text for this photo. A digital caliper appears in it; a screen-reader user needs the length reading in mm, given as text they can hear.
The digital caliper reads 6.41 mm
